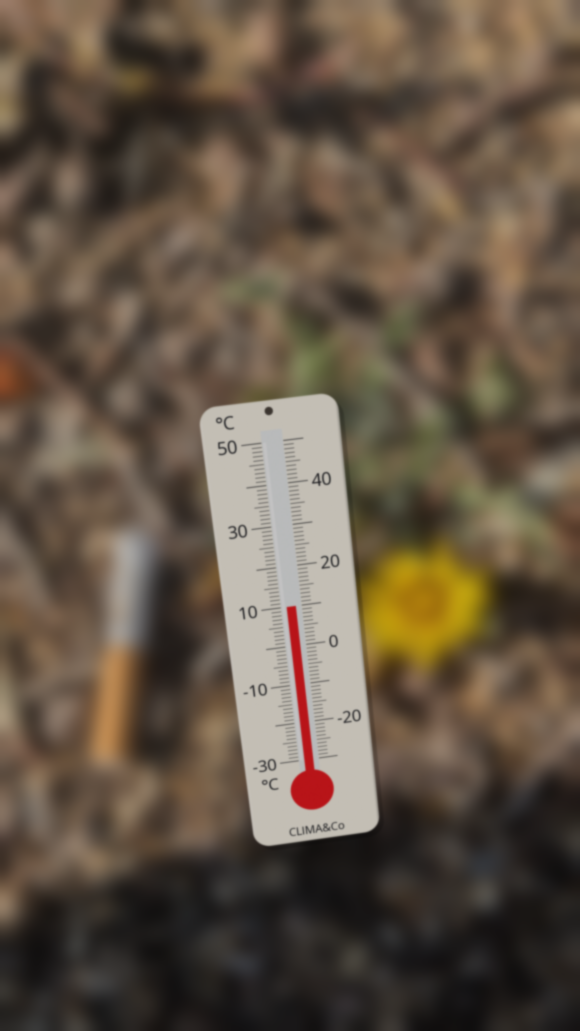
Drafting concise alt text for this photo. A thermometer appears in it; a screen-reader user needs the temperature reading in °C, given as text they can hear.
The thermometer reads 10 °C
